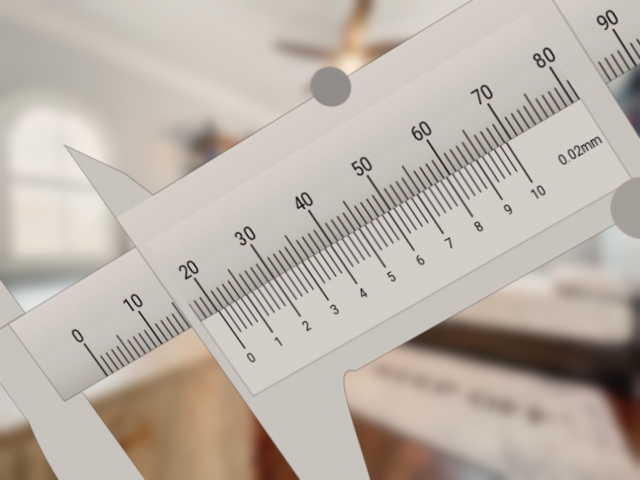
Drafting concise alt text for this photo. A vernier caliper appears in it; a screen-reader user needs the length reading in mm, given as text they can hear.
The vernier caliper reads 20.2 mm
